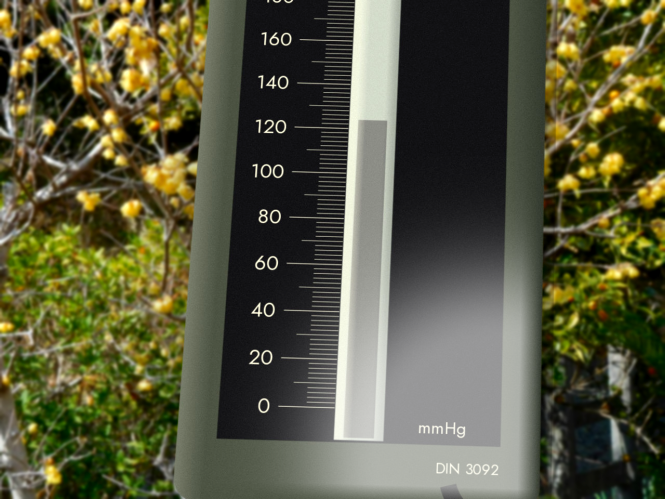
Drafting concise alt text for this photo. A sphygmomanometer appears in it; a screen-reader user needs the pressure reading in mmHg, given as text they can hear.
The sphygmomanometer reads 124 mmHg
